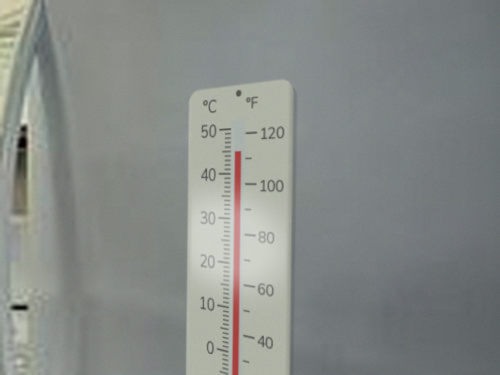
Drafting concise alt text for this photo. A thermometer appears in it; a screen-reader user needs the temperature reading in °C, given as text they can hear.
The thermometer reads 45 °C
